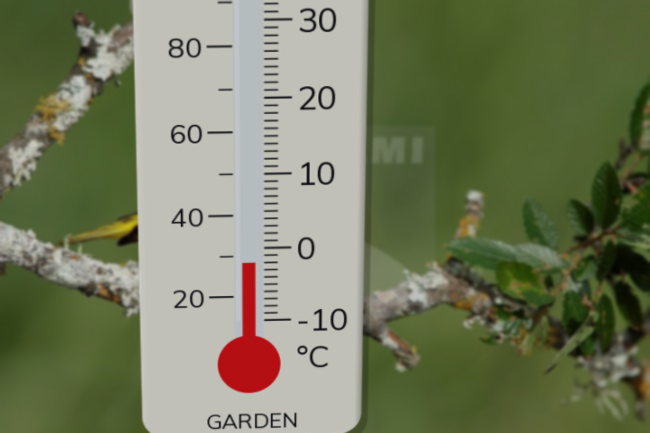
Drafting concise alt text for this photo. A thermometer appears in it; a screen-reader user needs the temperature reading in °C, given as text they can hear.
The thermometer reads -2 °C
